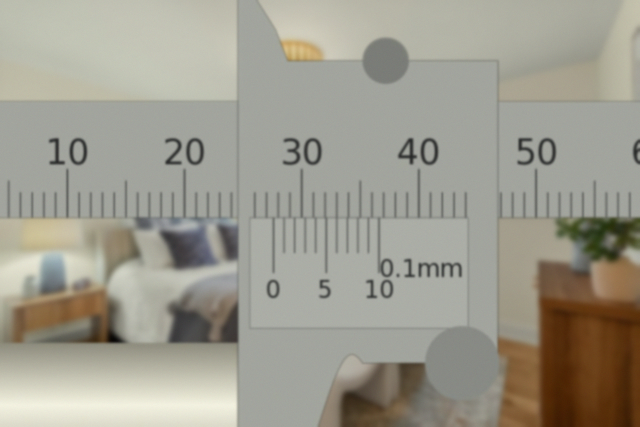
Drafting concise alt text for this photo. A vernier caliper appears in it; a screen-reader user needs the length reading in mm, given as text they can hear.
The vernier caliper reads 27.6 mm
